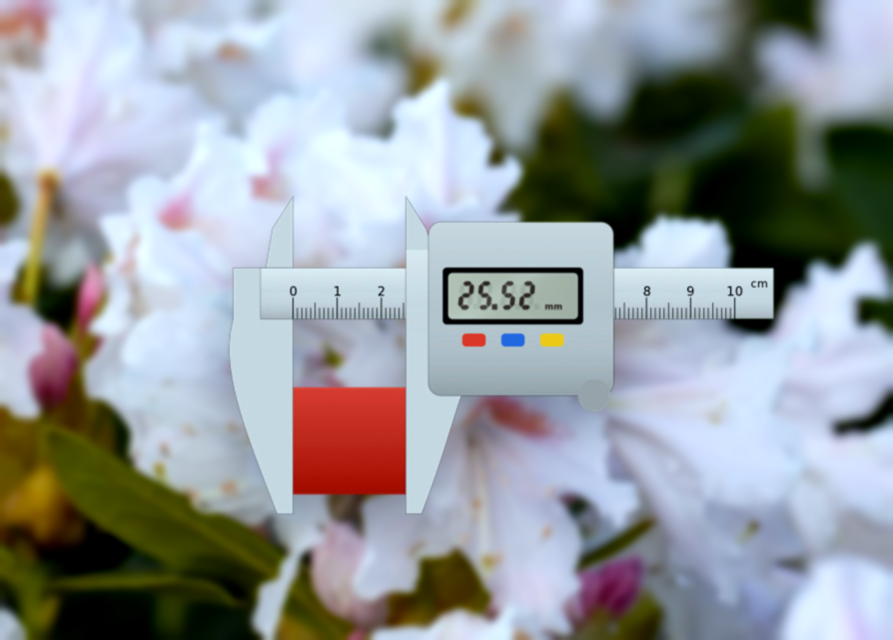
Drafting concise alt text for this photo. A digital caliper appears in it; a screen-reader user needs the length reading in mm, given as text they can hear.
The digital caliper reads 25.52 mm
